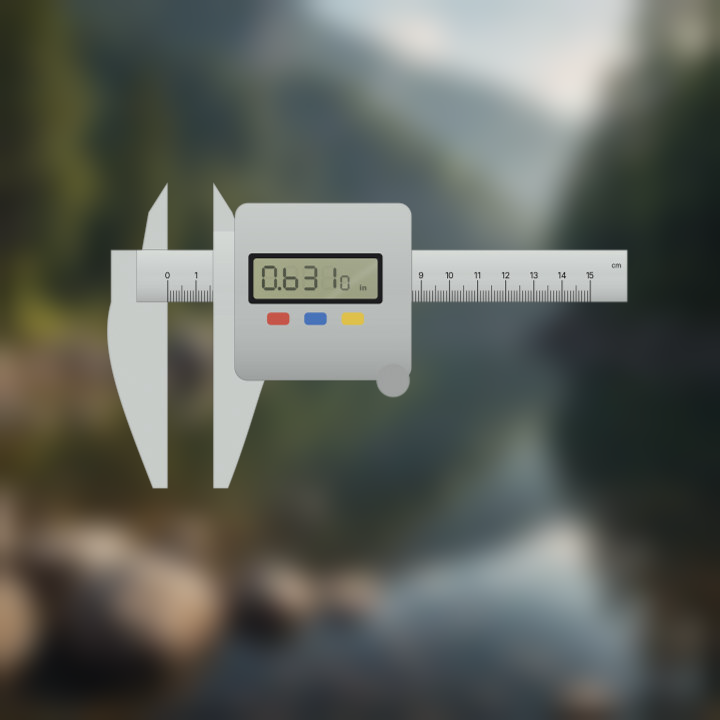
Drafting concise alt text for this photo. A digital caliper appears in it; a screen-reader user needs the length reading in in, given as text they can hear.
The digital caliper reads 0.6310 in
